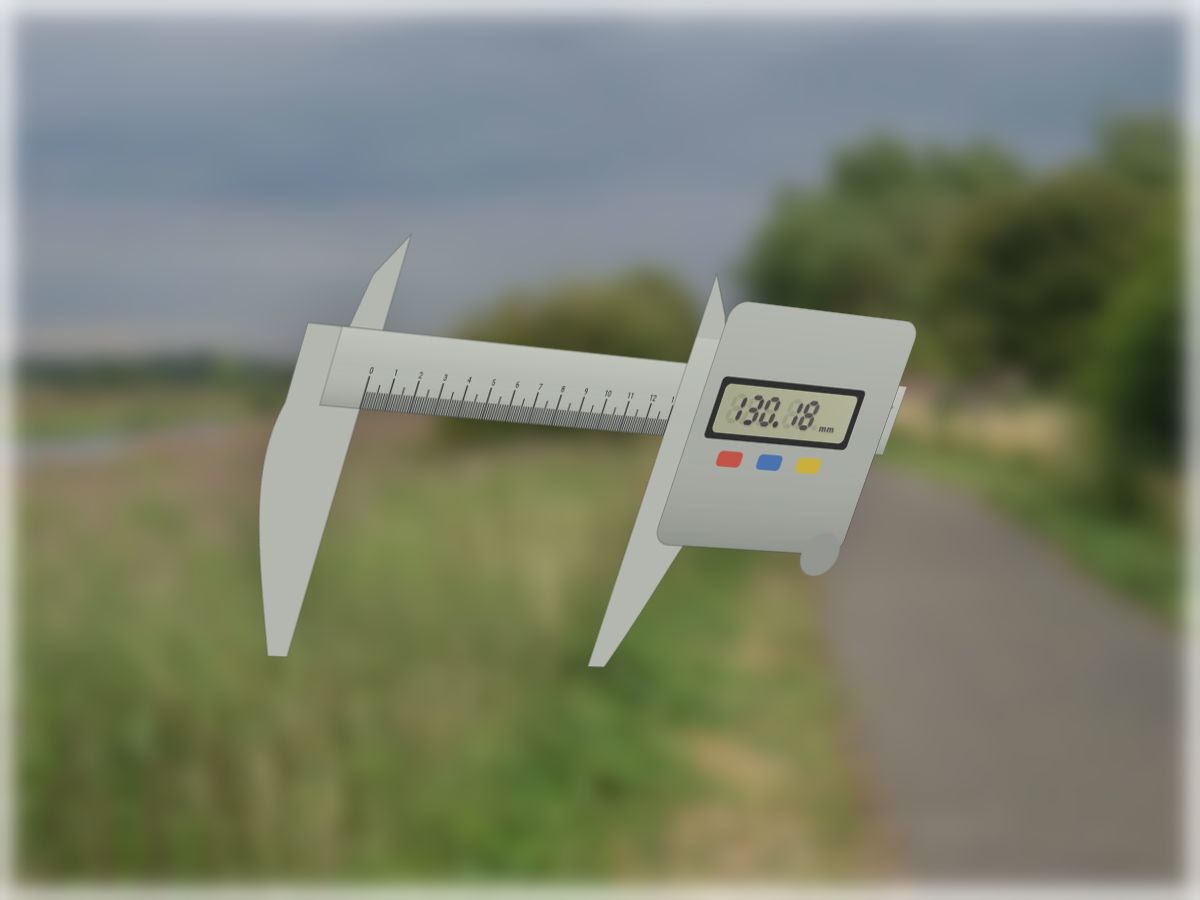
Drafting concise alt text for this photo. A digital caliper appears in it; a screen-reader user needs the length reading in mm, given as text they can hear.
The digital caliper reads 130.18 mm
